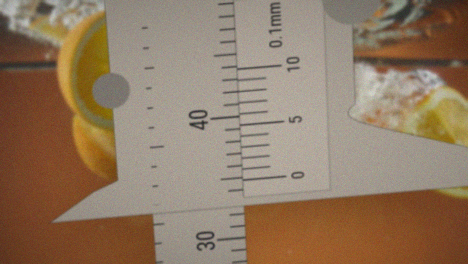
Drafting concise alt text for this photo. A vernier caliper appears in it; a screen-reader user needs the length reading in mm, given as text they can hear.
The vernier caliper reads 34.8 mm
